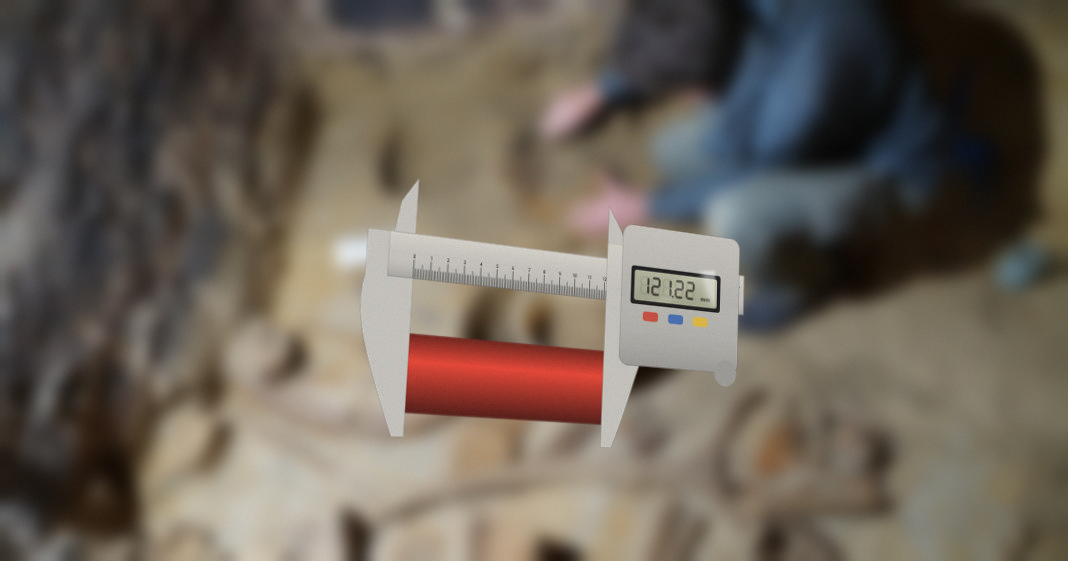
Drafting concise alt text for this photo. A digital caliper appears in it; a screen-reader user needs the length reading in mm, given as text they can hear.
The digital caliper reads 121.22 mm
